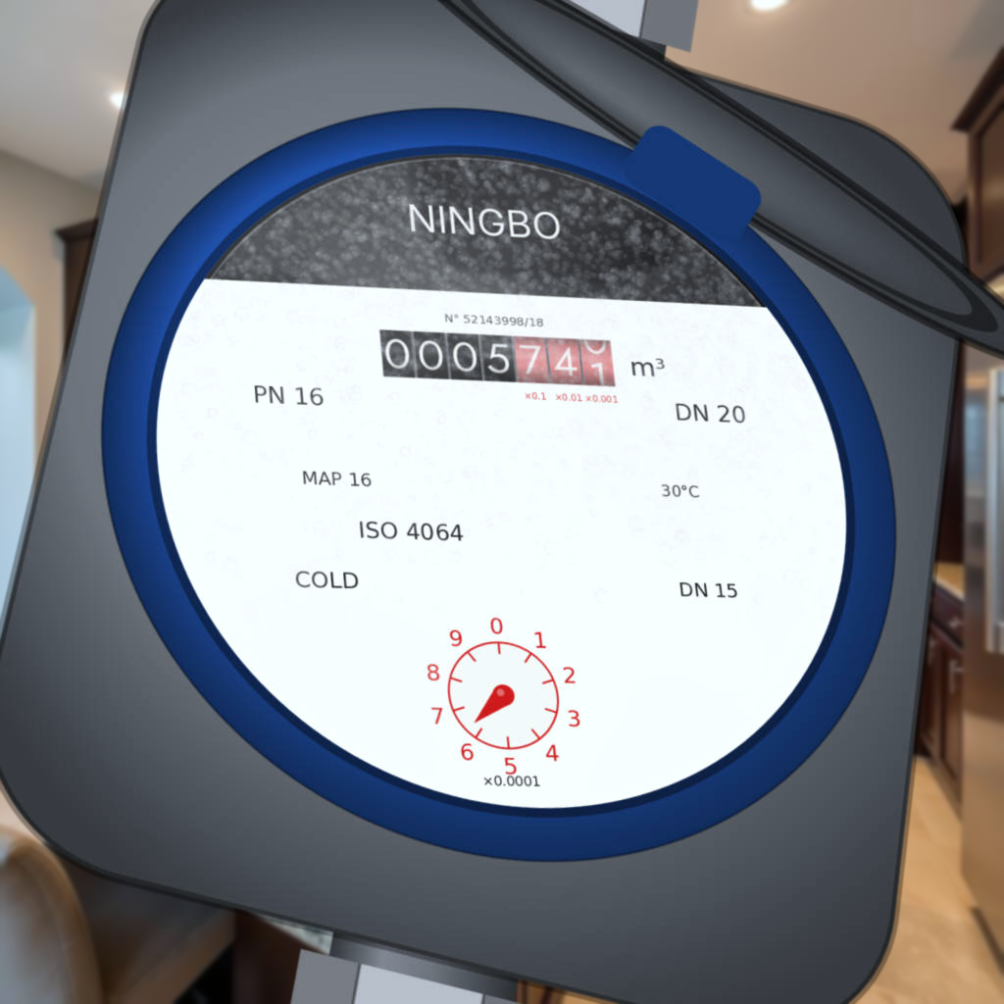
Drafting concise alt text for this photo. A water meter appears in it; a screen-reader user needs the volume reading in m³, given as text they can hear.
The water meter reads 5.7406 m³
